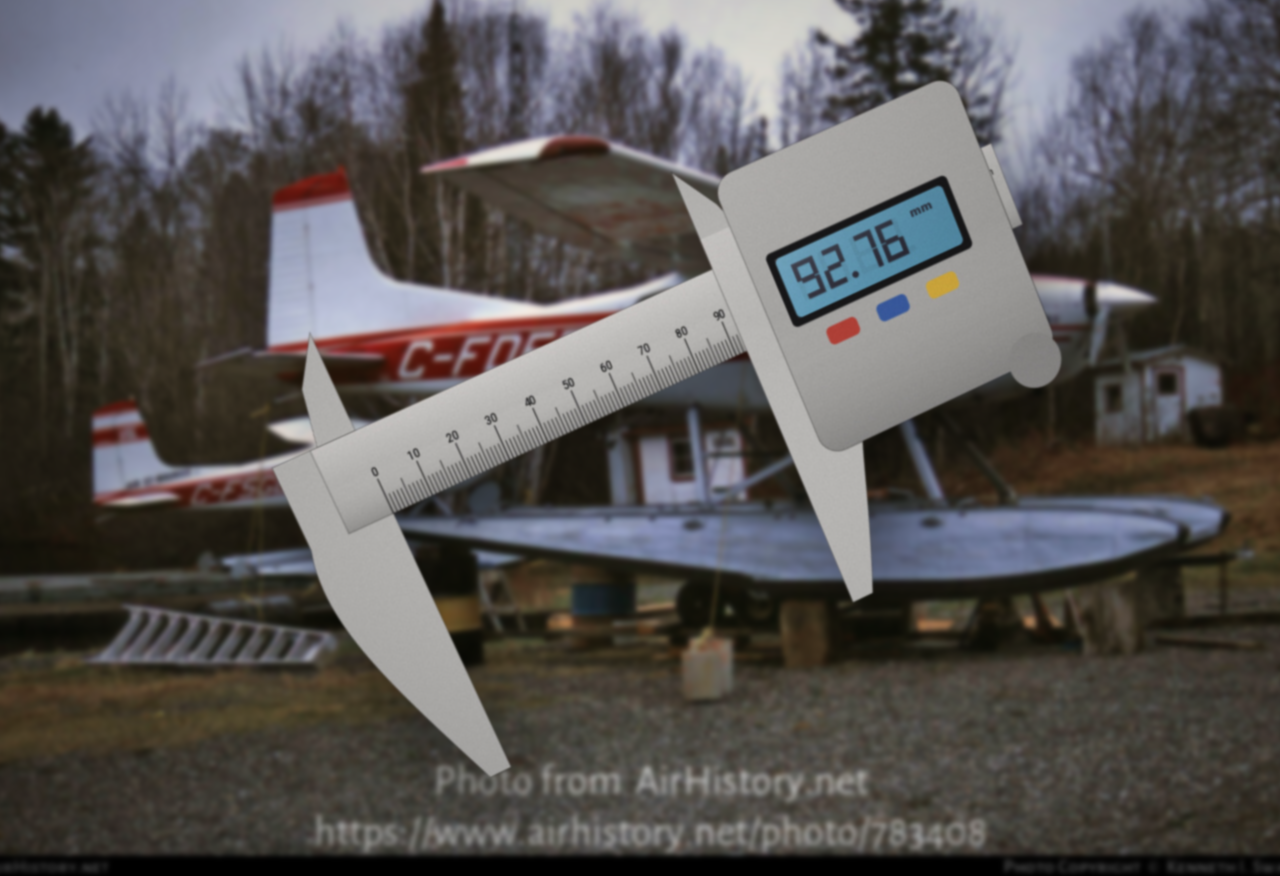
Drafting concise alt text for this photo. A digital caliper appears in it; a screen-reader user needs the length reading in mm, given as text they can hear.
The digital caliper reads 92.76 mm
